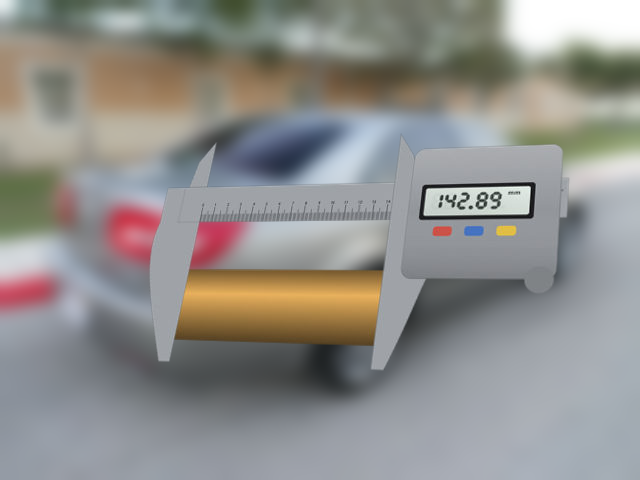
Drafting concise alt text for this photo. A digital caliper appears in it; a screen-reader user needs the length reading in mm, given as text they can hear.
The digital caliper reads 142.89 mm
